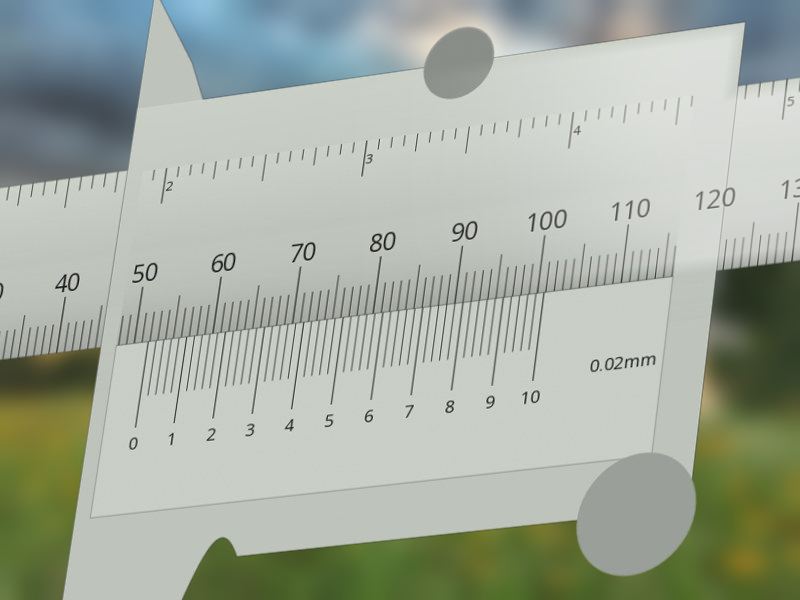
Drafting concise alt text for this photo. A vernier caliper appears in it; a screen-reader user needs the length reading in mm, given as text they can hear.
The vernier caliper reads 51.8 mm
